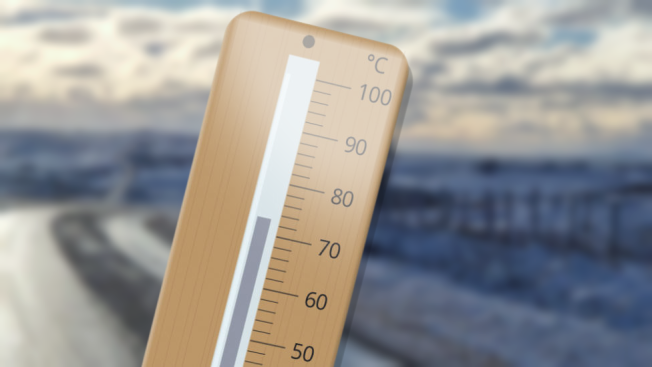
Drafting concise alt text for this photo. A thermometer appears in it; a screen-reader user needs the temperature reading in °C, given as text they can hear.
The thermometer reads 73 °C
